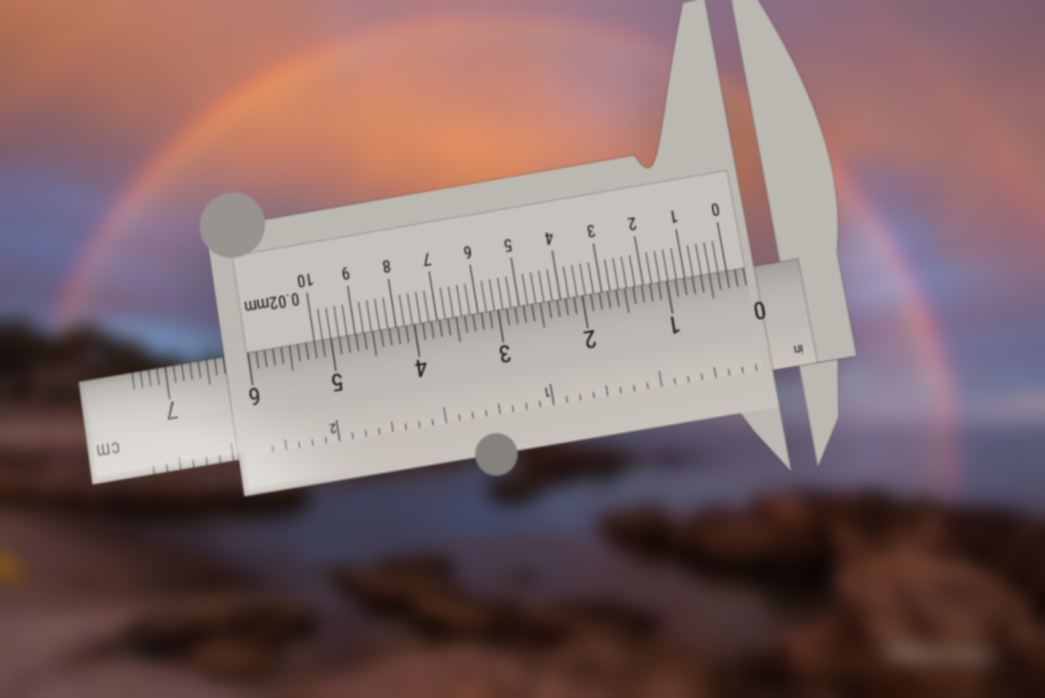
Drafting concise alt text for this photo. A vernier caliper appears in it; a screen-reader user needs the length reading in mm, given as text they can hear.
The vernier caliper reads 3.0 mm
